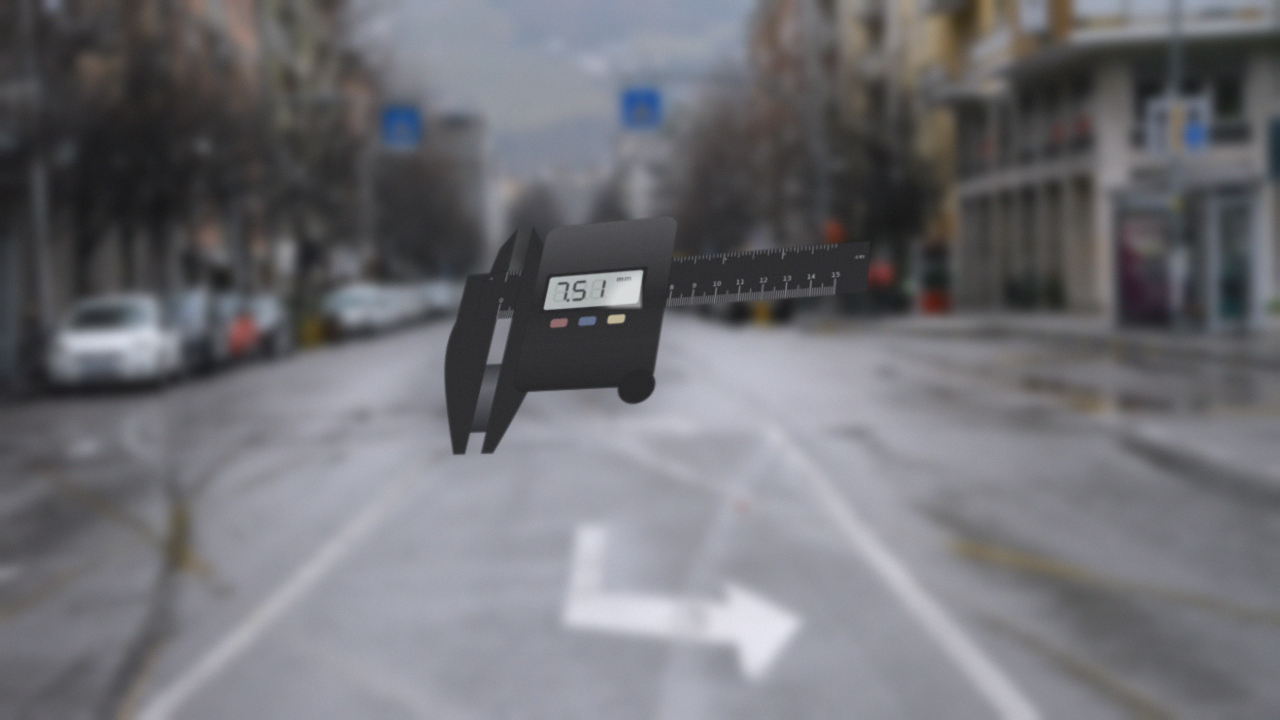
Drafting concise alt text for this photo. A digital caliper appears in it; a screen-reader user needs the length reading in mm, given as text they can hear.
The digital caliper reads 7.51 mm
